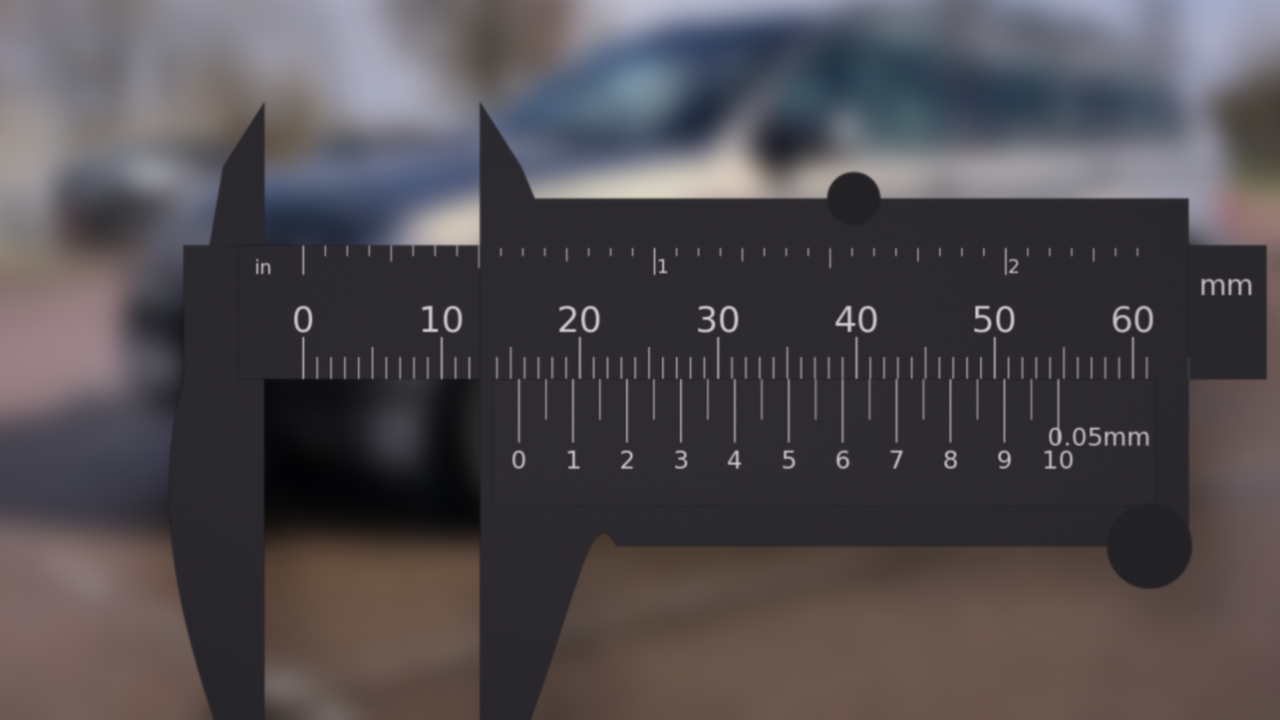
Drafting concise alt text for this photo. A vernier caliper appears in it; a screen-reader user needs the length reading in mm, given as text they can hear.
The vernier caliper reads 15.6 mm
